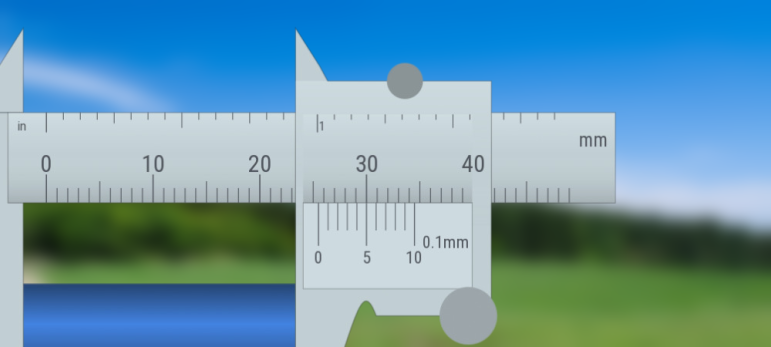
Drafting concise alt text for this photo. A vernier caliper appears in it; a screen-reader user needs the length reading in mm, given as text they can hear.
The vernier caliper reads 25.5 mm
